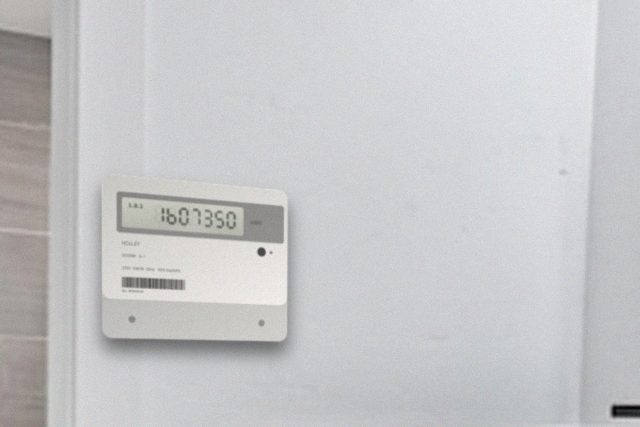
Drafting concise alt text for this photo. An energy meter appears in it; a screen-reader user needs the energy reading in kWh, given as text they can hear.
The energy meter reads 1607350 kWh
